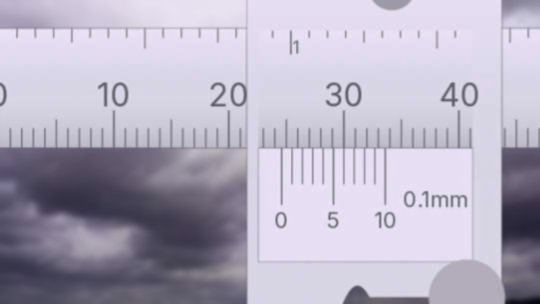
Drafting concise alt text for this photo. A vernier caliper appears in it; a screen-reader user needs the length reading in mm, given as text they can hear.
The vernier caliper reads 24.6 mm
